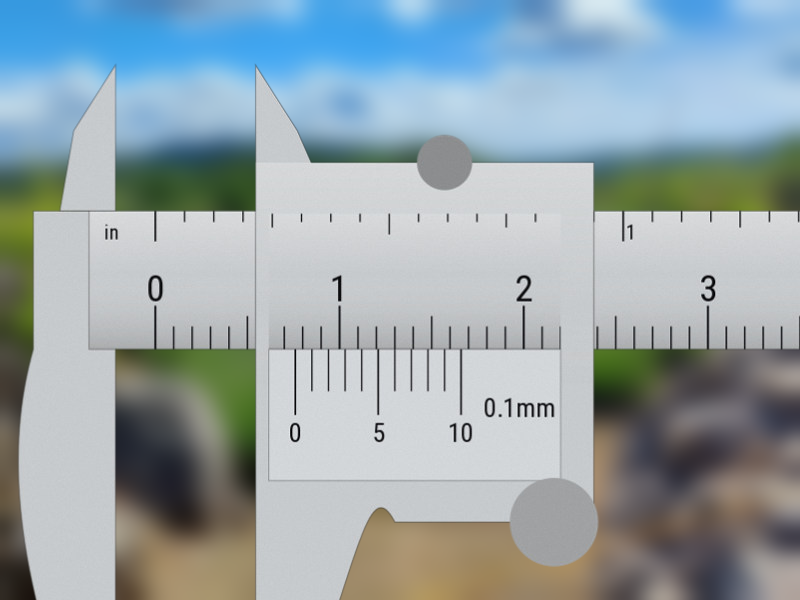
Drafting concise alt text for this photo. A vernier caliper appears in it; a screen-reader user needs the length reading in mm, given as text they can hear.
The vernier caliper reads 7.6 mm
